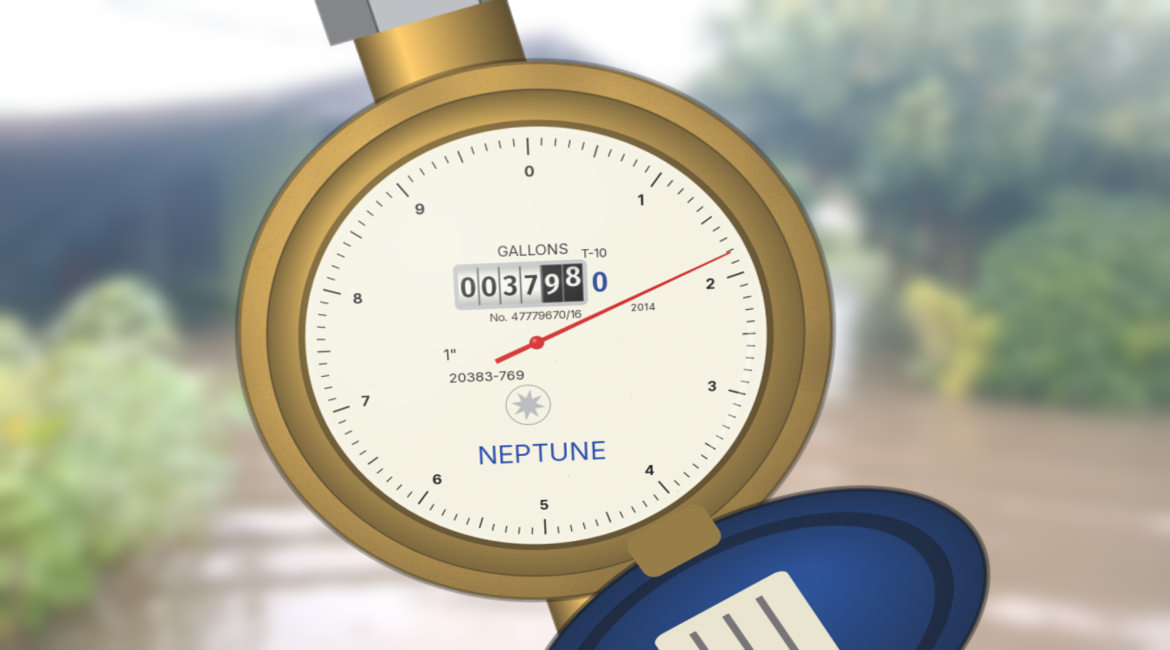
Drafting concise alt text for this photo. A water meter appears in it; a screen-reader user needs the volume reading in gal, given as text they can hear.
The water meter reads 37981.8 gal
